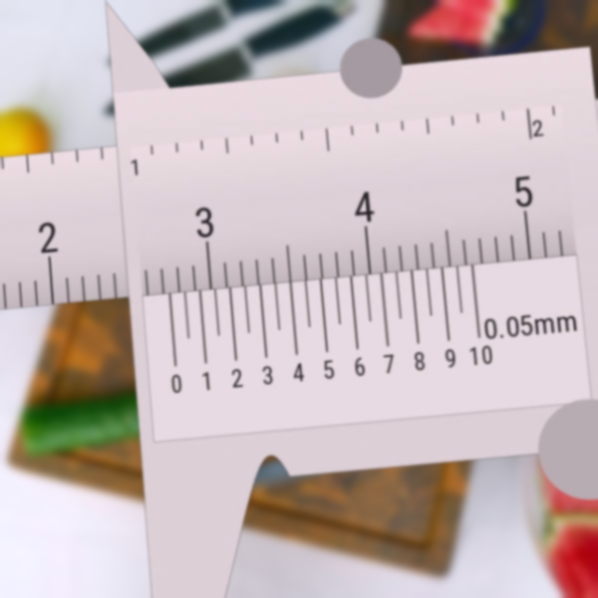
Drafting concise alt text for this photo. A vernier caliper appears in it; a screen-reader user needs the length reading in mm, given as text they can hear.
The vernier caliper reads 27.4 mm
